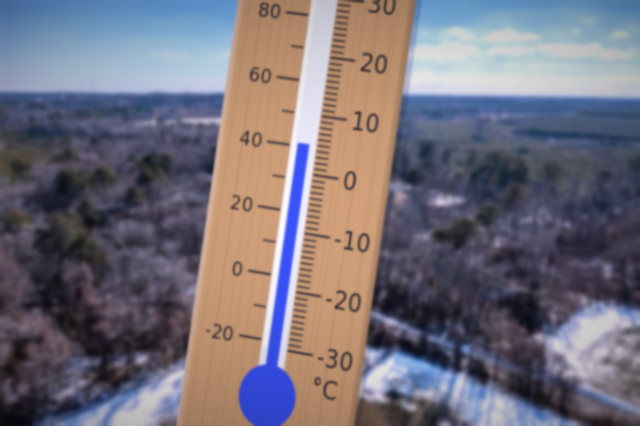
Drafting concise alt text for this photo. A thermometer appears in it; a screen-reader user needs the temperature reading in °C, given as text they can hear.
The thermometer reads 5 °C
